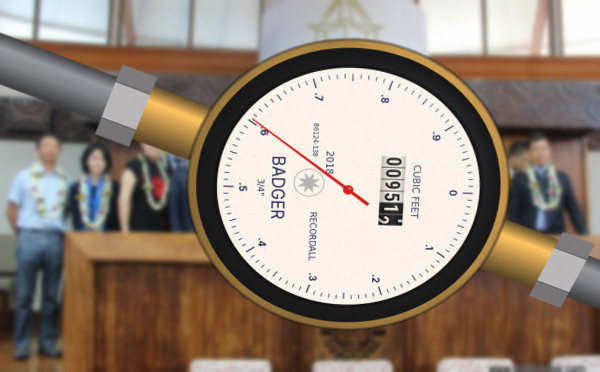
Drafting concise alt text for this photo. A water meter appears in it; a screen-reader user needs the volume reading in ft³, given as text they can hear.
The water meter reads 9511.60 ft³
